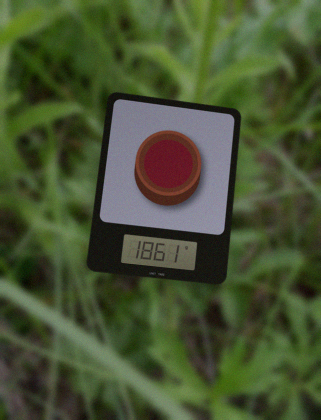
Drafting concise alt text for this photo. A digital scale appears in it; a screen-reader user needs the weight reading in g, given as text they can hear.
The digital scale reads 1861 g
